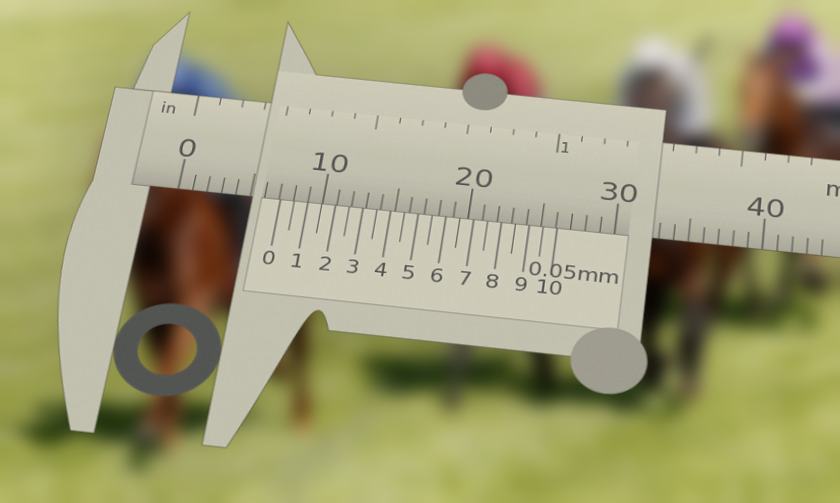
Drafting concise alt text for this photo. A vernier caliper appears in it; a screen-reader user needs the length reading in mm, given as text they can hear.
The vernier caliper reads 7.1 mm
